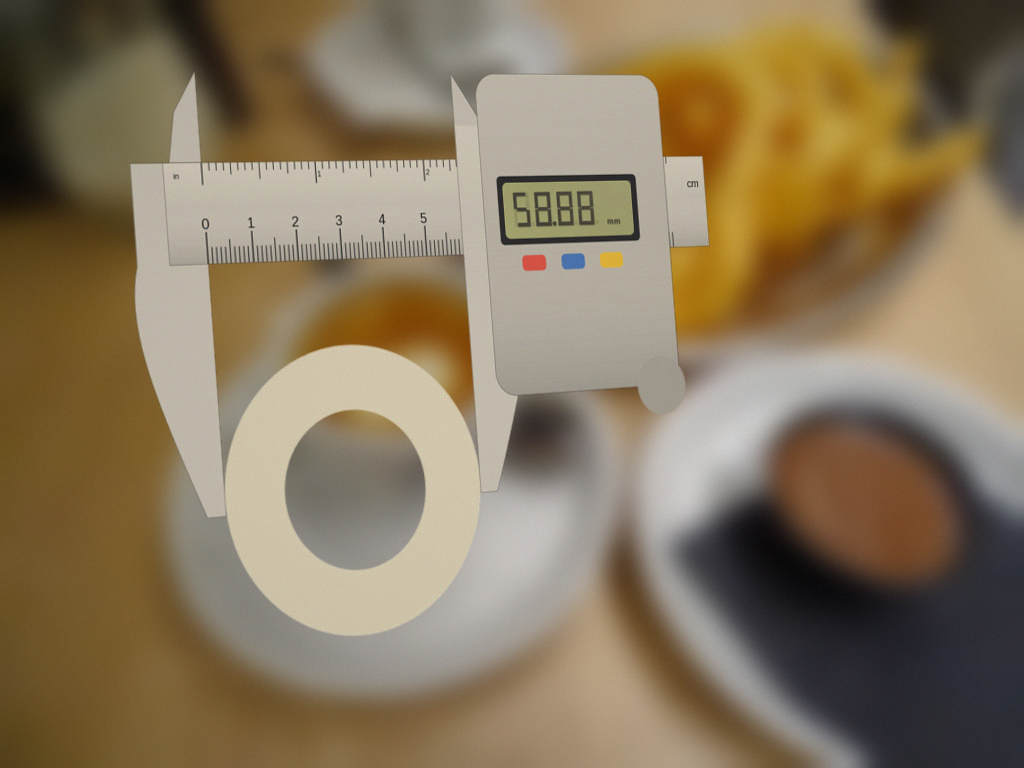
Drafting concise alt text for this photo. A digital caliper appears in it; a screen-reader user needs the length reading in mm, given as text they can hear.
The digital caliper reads 58.88 mm
